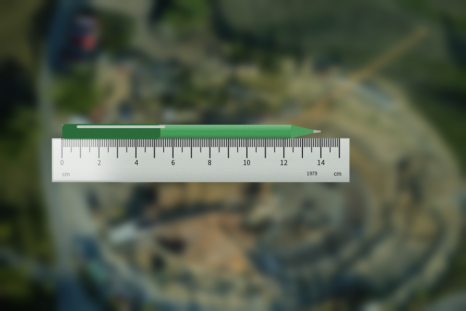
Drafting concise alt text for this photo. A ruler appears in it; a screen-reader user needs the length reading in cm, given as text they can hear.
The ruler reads 14 cm
